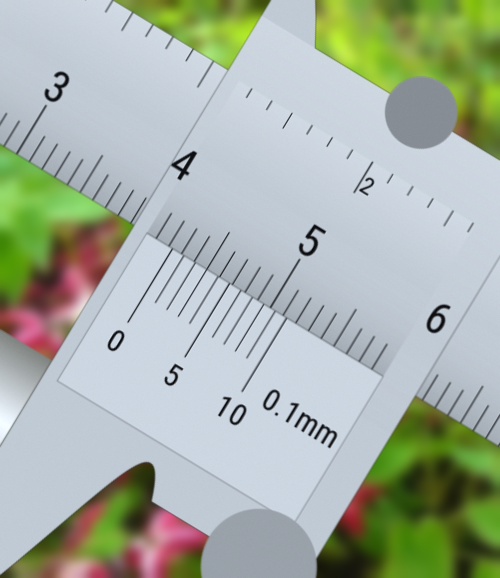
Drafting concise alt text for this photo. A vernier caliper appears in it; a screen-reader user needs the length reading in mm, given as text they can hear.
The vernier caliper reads 42.3 mm
